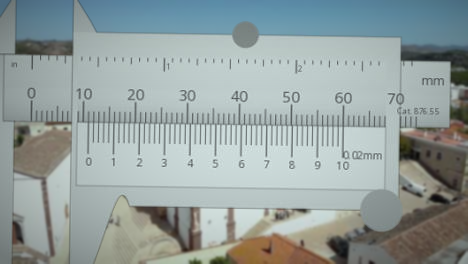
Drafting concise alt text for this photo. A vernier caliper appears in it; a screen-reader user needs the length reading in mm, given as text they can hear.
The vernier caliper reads 11.0 mm
